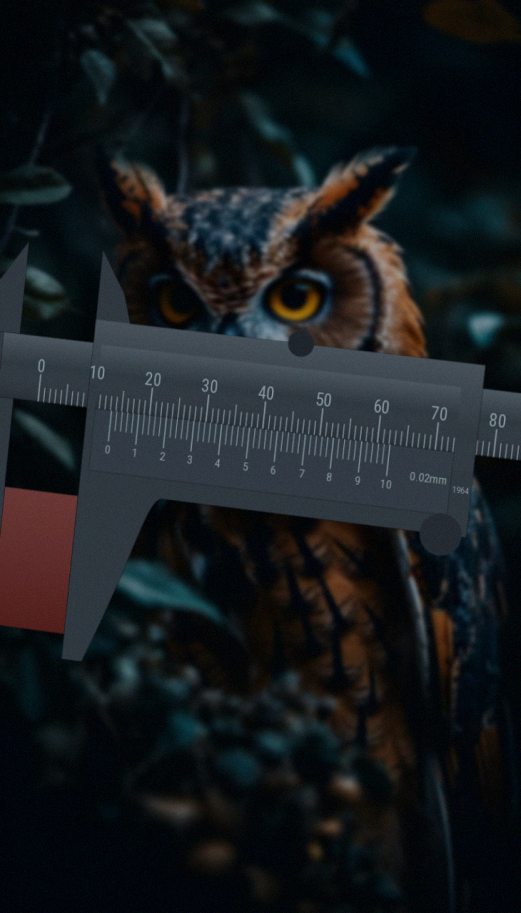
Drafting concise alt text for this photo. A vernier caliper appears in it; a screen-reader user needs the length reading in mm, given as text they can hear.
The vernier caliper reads 13.2 mm
